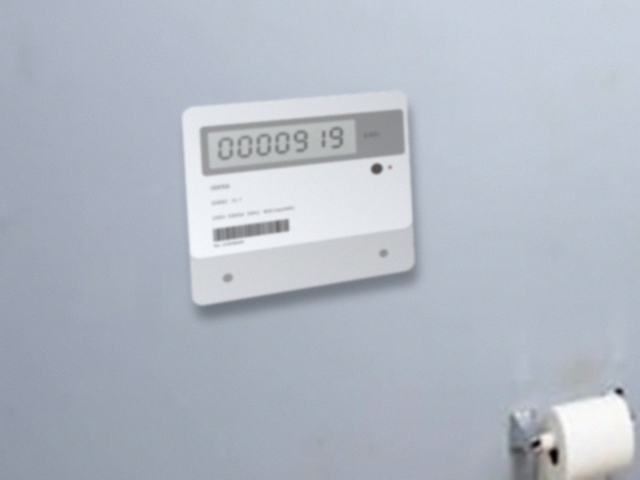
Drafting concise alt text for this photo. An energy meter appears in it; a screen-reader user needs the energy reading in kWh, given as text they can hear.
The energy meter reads 919 kWh
